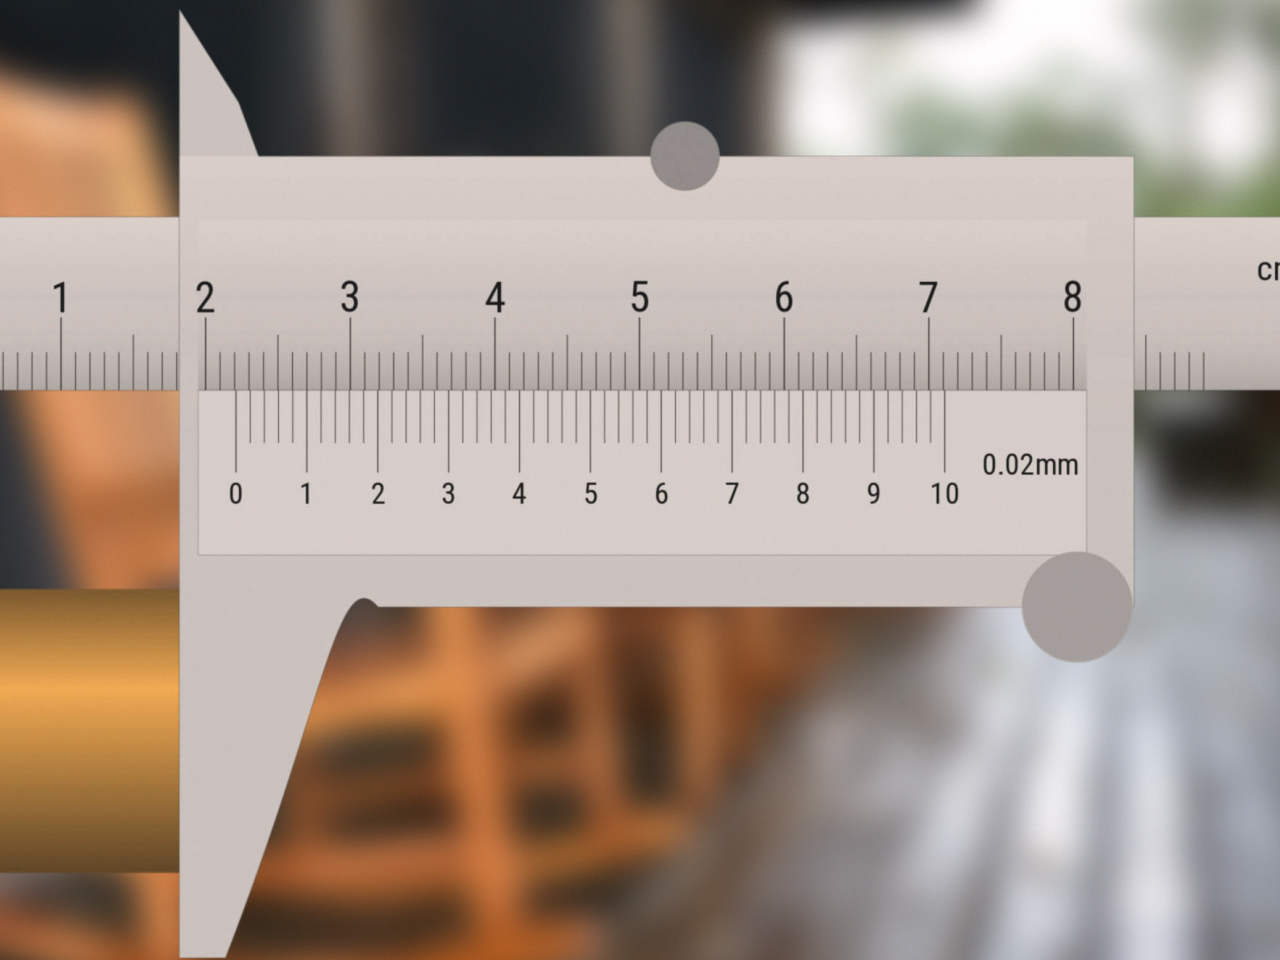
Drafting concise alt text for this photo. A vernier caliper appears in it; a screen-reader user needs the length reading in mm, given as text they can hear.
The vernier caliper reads 22.1 mm
